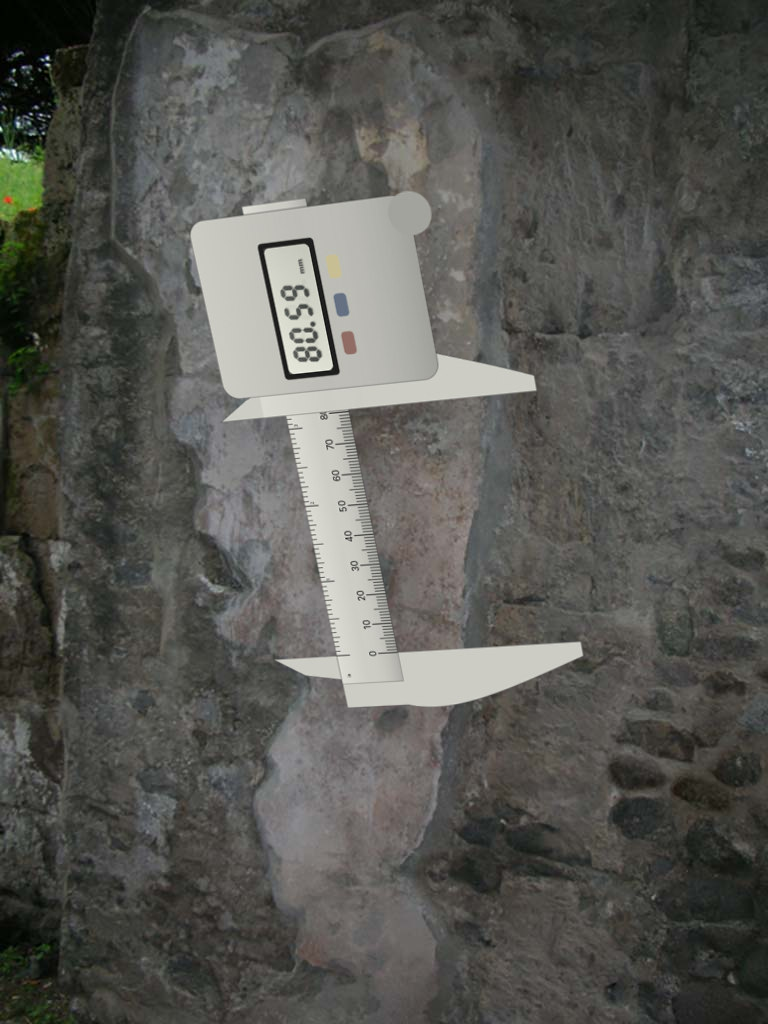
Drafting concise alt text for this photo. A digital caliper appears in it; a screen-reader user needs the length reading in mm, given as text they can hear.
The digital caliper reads 80.59 mm
